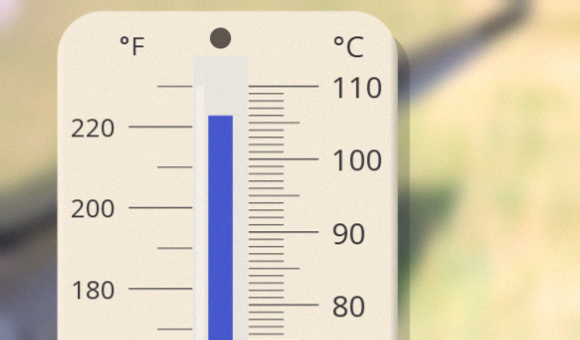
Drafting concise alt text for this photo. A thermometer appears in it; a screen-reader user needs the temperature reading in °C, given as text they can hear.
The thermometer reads 106 °C
